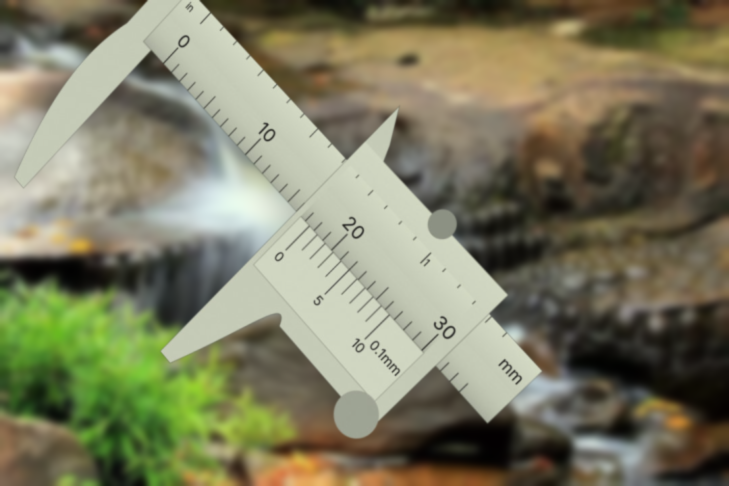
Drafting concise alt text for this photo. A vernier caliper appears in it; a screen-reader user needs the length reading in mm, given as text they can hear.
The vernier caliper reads 17.5 mm
